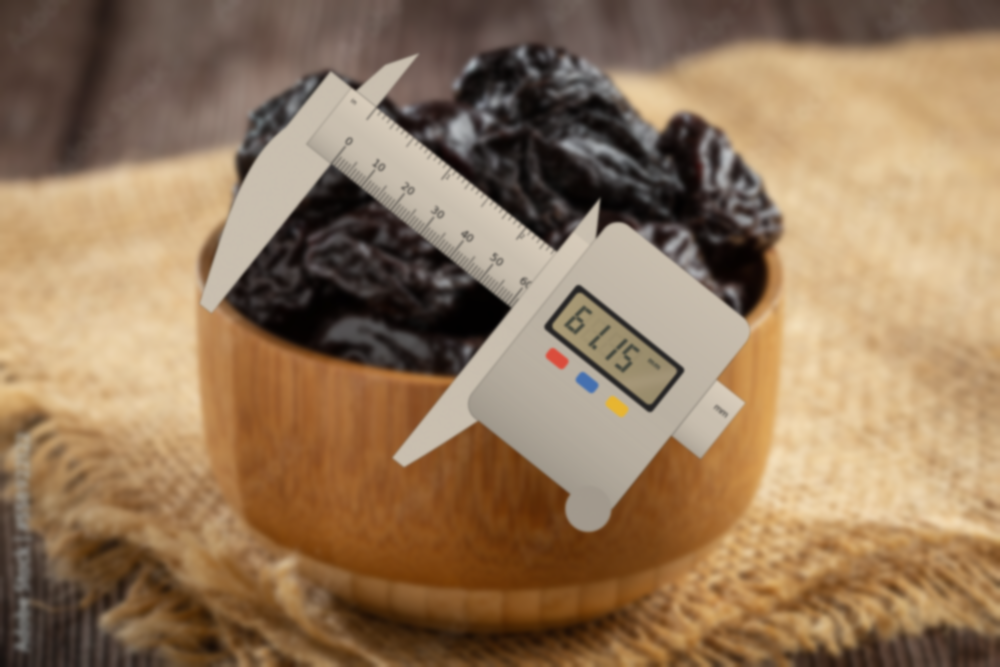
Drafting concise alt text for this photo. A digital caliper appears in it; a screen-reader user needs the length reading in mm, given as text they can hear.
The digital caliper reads 61.15 mm
